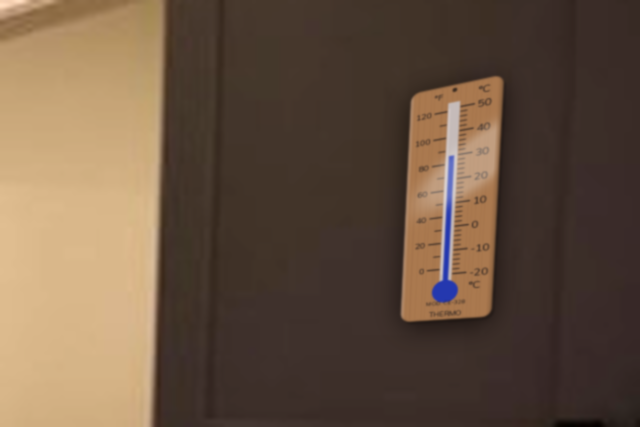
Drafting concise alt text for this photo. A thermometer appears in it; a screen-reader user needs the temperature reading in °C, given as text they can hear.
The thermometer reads 30 °C
